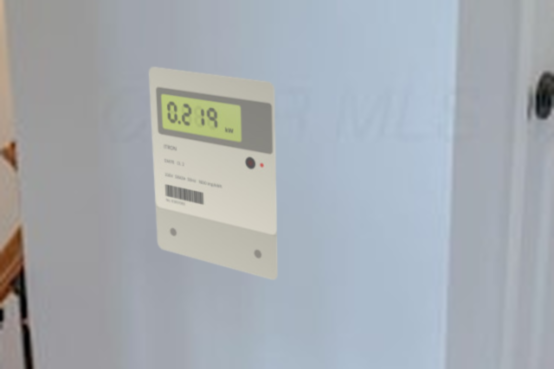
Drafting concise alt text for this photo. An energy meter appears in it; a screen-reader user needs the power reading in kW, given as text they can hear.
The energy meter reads 0.219 kW
